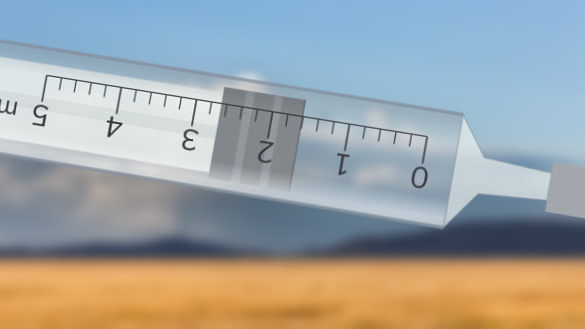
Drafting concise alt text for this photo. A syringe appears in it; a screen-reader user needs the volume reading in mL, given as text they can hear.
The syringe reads 1.6 mL
